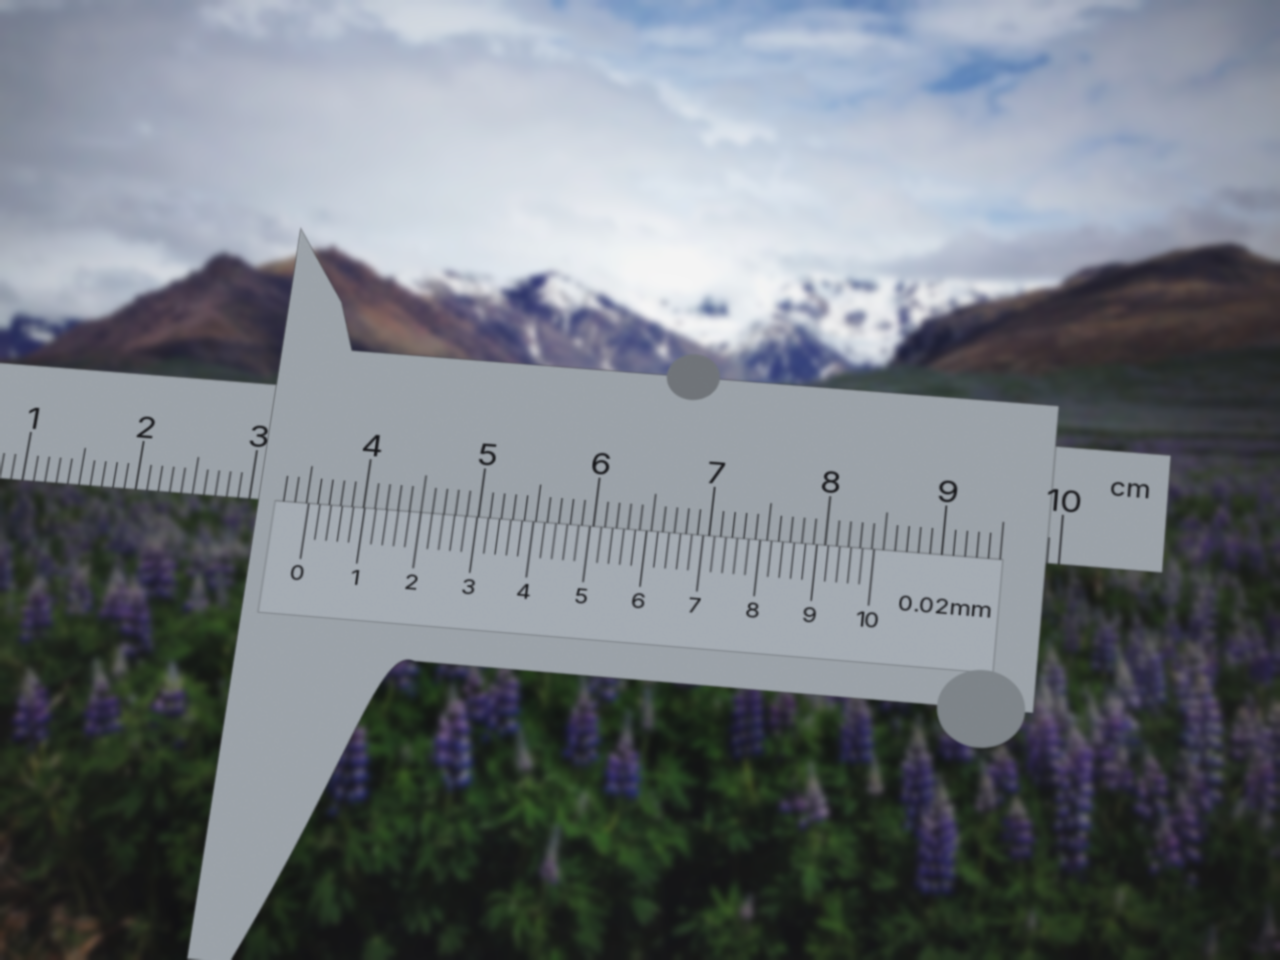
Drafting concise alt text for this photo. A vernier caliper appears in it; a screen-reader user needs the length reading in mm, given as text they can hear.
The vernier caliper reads 35.2 mm
